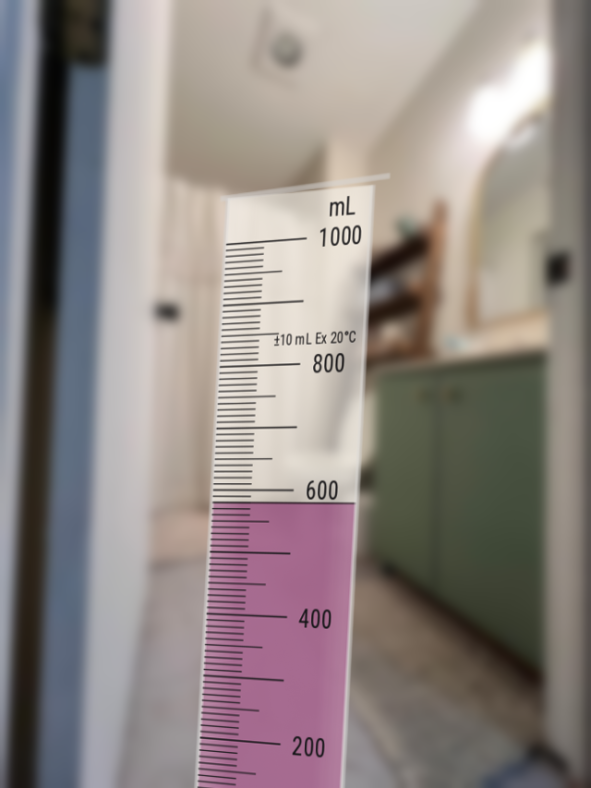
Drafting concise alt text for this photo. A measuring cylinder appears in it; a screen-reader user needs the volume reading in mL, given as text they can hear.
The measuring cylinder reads 580 mL
